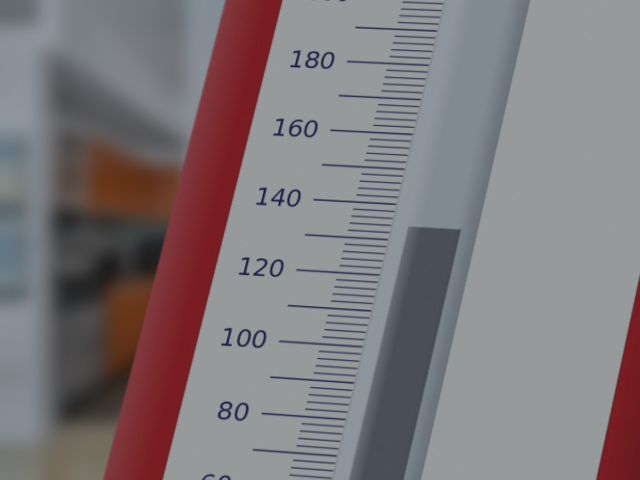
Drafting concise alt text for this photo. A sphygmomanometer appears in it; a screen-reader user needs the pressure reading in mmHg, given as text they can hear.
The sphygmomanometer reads 134 mmHg
